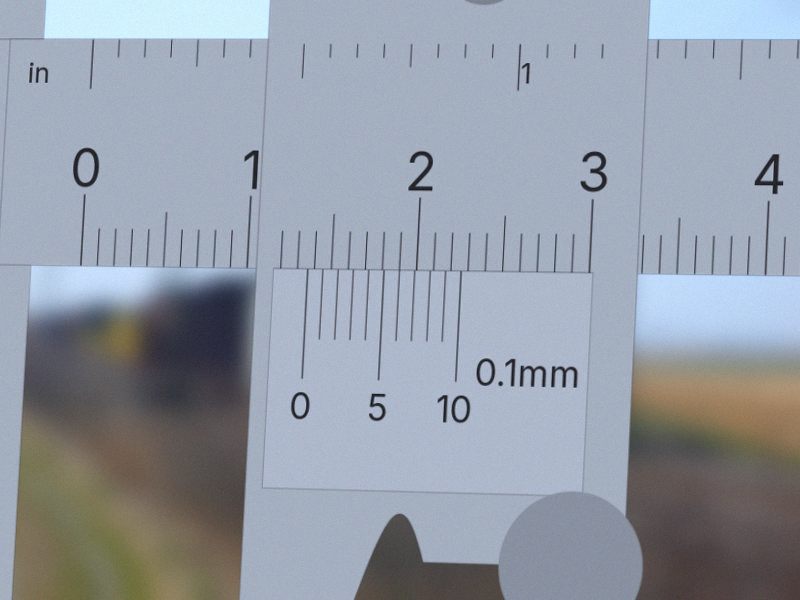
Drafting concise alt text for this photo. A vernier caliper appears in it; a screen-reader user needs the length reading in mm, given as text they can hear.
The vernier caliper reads 13.6 mm
